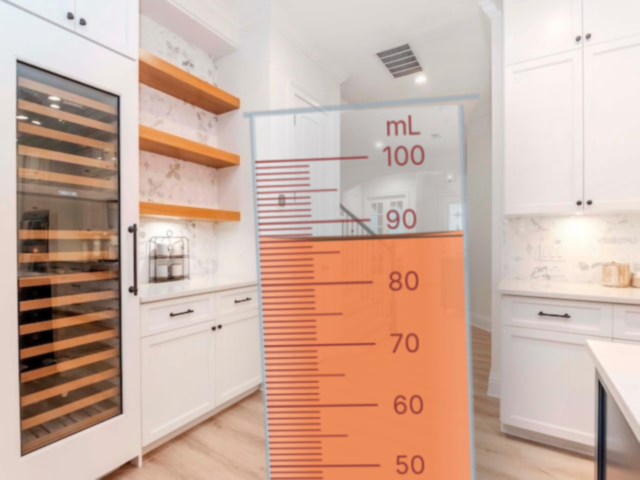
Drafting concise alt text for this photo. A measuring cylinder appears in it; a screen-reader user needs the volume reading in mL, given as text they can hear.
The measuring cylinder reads 87 mL
